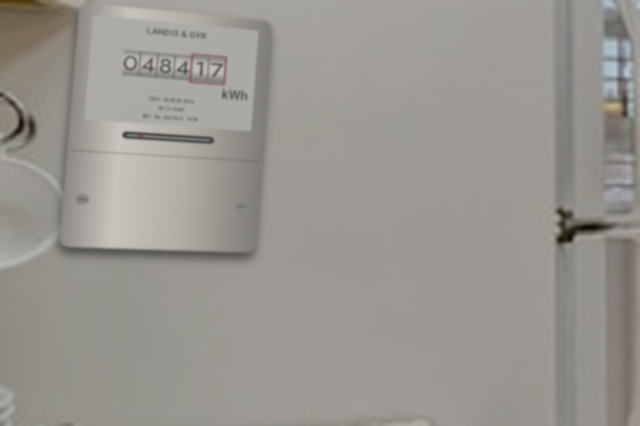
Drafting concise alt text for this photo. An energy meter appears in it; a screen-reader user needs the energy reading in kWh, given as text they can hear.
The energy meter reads 484.17 kWh
